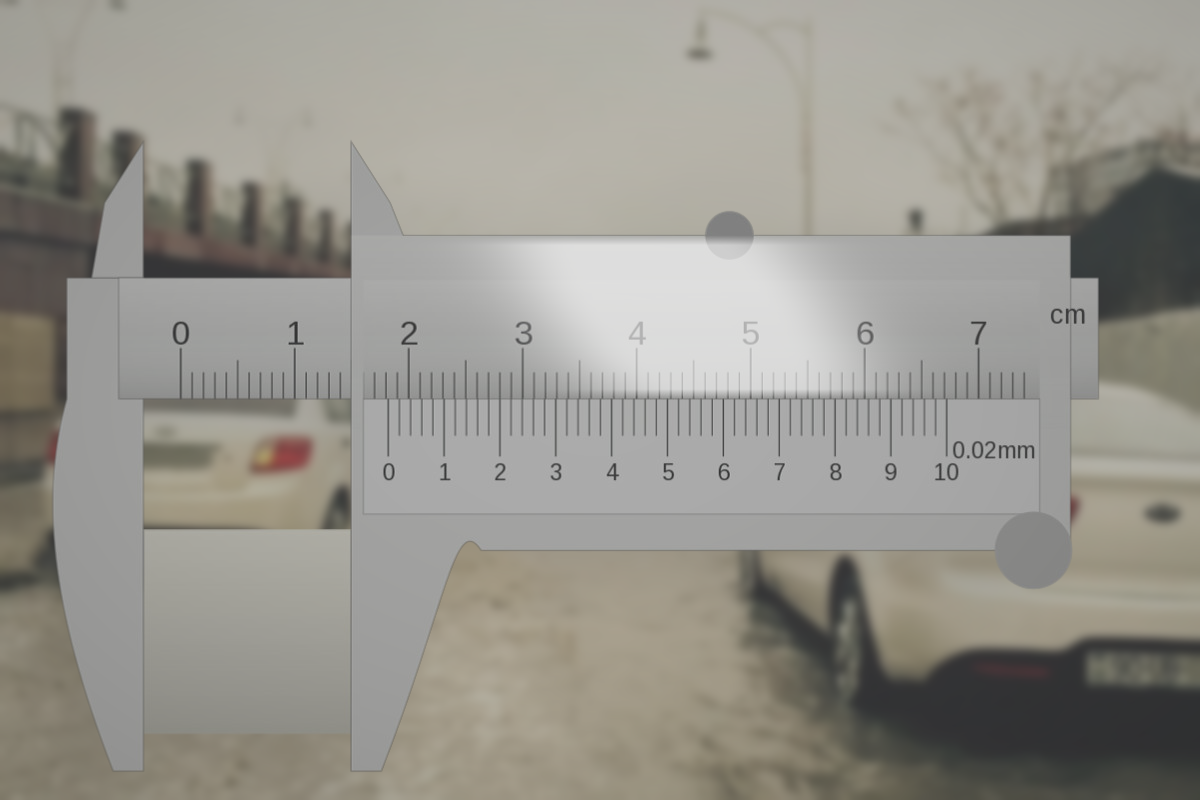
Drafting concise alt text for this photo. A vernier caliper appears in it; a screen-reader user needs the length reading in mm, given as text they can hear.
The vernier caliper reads 18.2 mm
